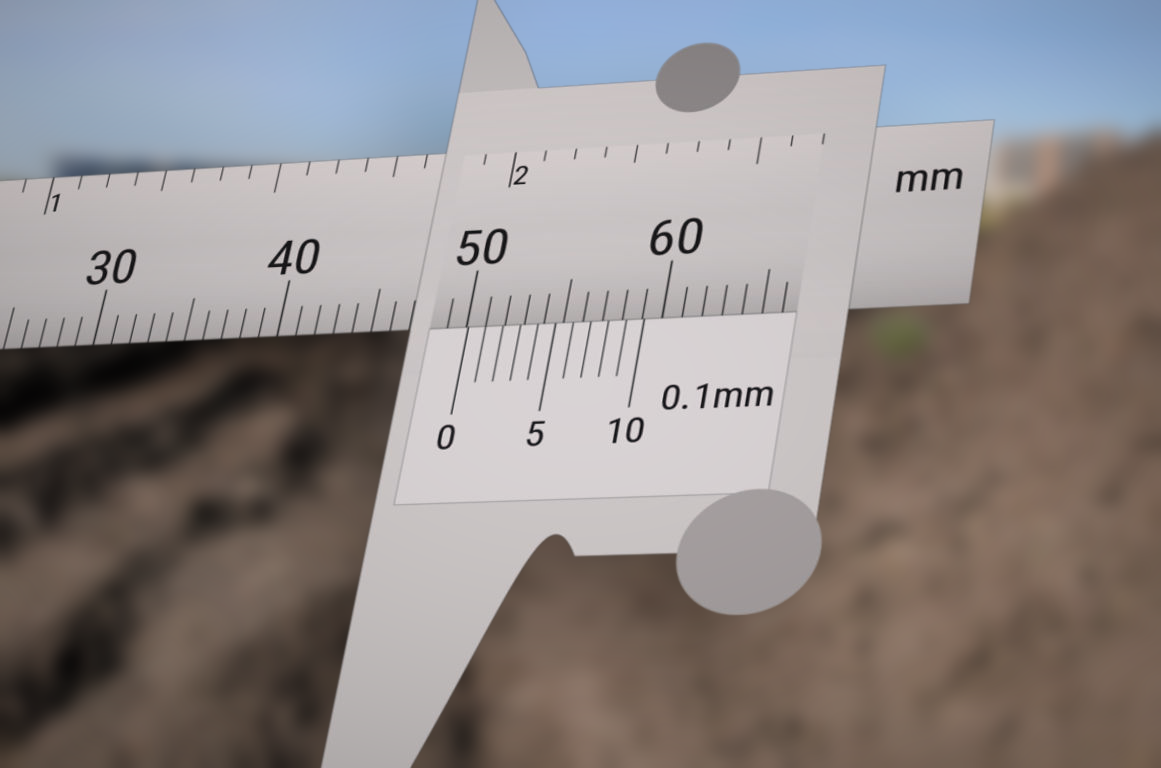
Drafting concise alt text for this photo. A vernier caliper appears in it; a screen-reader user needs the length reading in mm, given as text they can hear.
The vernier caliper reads 50.1 mm
